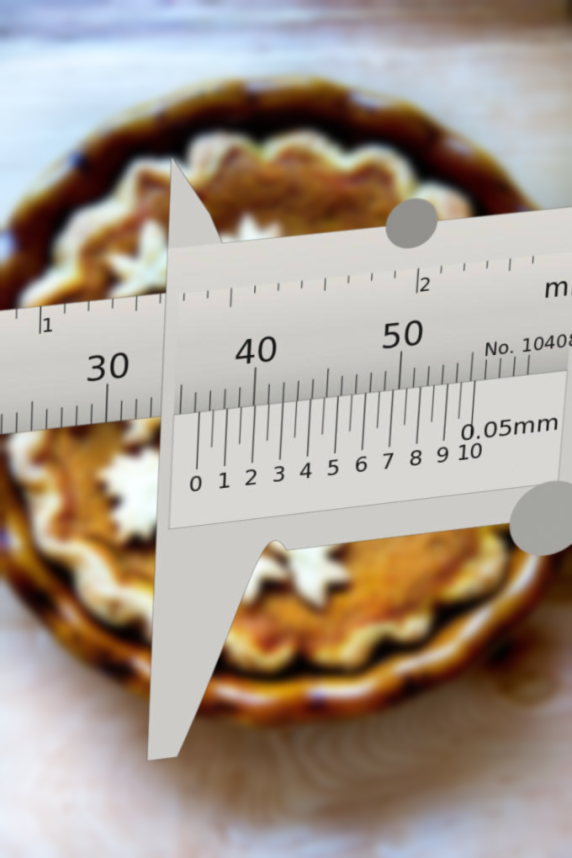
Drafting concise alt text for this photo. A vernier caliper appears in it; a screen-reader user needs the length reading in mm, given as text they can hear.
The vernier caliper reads 36.3 mm
